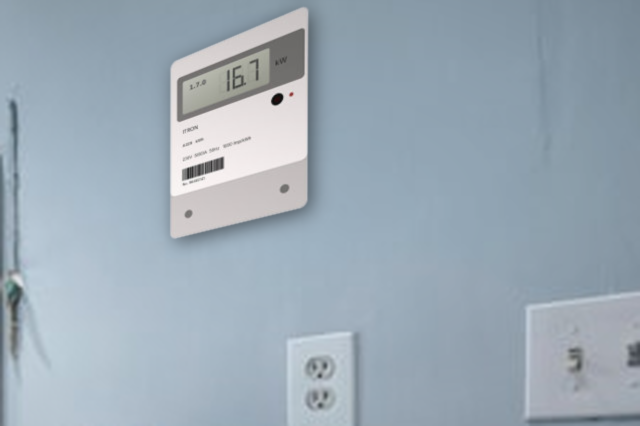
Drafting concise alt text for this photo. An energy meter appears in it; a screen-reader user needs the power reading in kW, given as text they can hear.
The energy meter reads 16.7 kW
